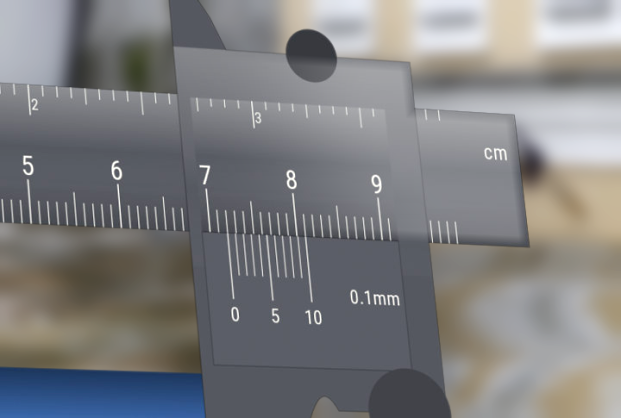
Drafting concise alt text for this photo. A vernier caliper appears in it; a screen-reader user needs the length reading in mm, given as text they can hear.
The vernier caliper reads 72.0 mm
